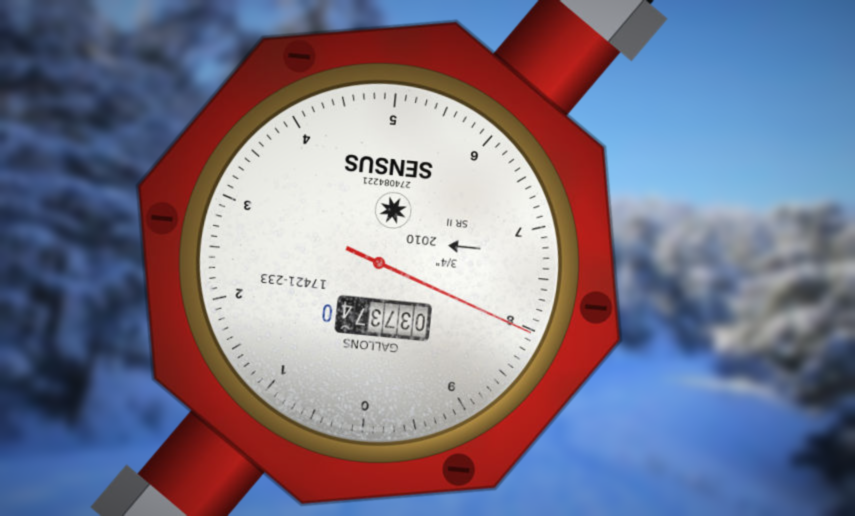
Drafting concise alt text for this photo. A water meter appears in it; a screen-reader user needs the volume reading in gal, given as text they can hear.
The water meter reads 373738.0 gal
